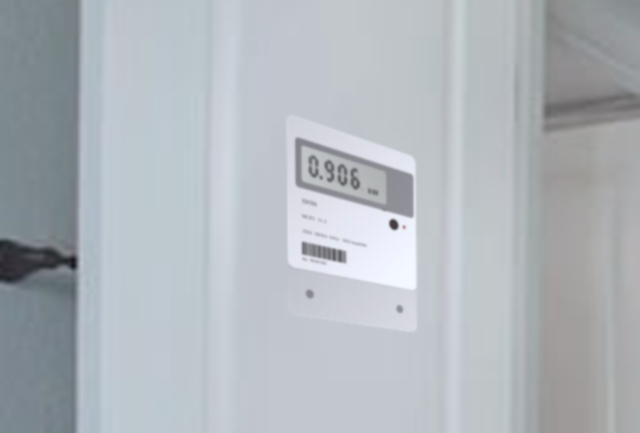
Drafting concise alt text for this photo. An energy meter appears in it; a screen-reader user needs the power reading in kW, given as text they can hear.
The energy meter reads 0.906 kW
